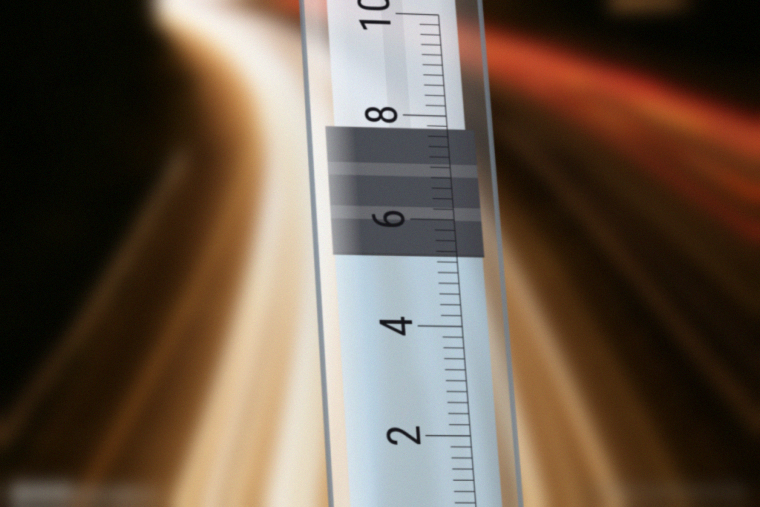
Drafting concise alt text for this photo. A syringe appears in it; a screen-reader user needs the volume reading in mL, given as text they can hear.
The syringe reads 5.3 mL
